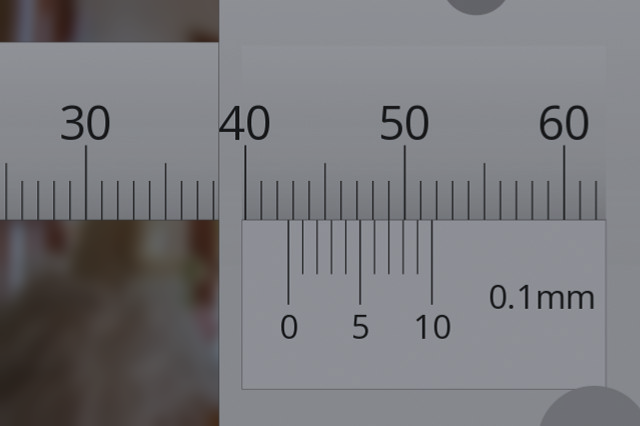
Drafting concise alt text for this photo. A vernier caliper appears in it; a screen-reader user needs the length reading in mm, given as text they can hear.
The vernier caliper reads 42.7 mm
